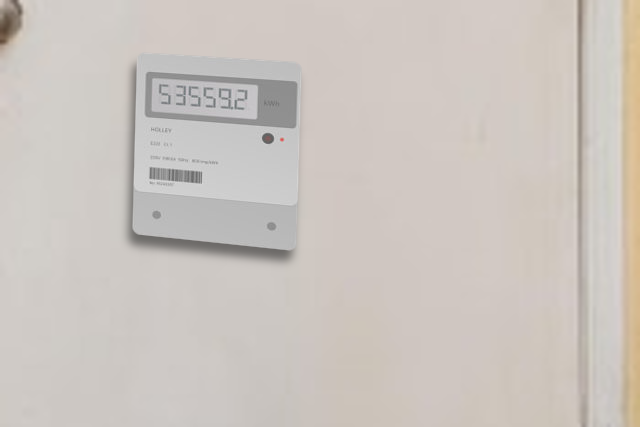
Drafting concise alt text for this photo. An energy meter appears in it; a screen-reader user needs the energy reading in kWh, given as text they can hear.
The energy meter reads 53559.2 kWh
